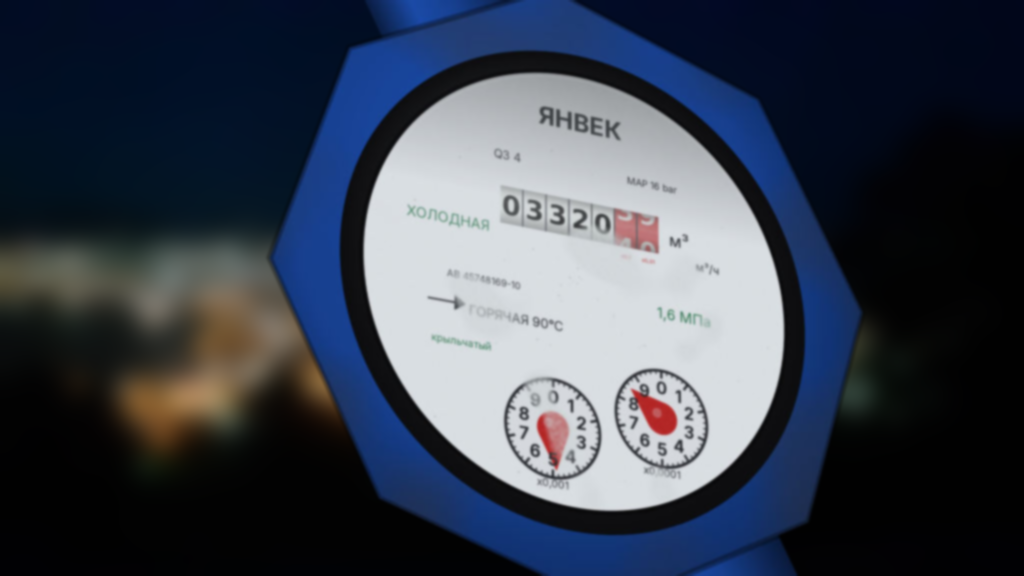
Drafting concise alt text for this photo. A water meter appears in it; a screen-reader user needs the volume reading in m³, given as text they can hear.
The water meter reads 3320.3948 m³
